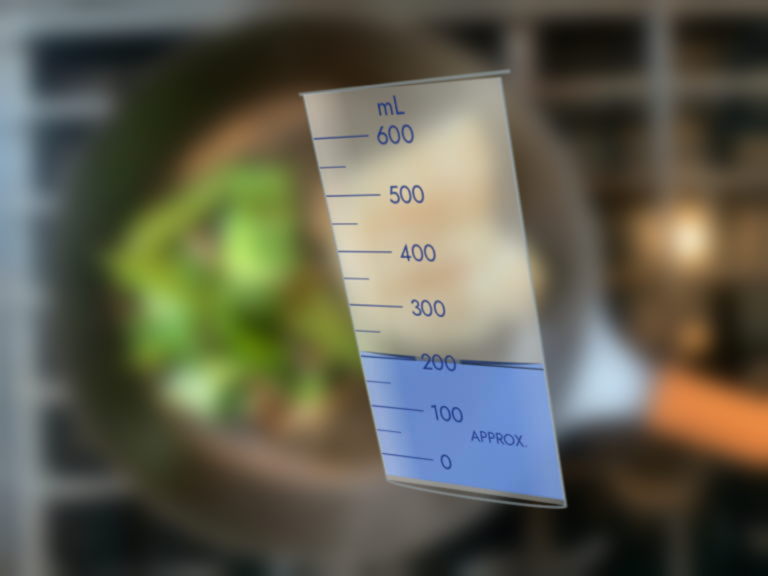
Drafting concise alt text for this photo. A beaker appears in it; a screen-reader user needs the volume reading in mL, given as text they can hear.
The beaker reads 200 mL
